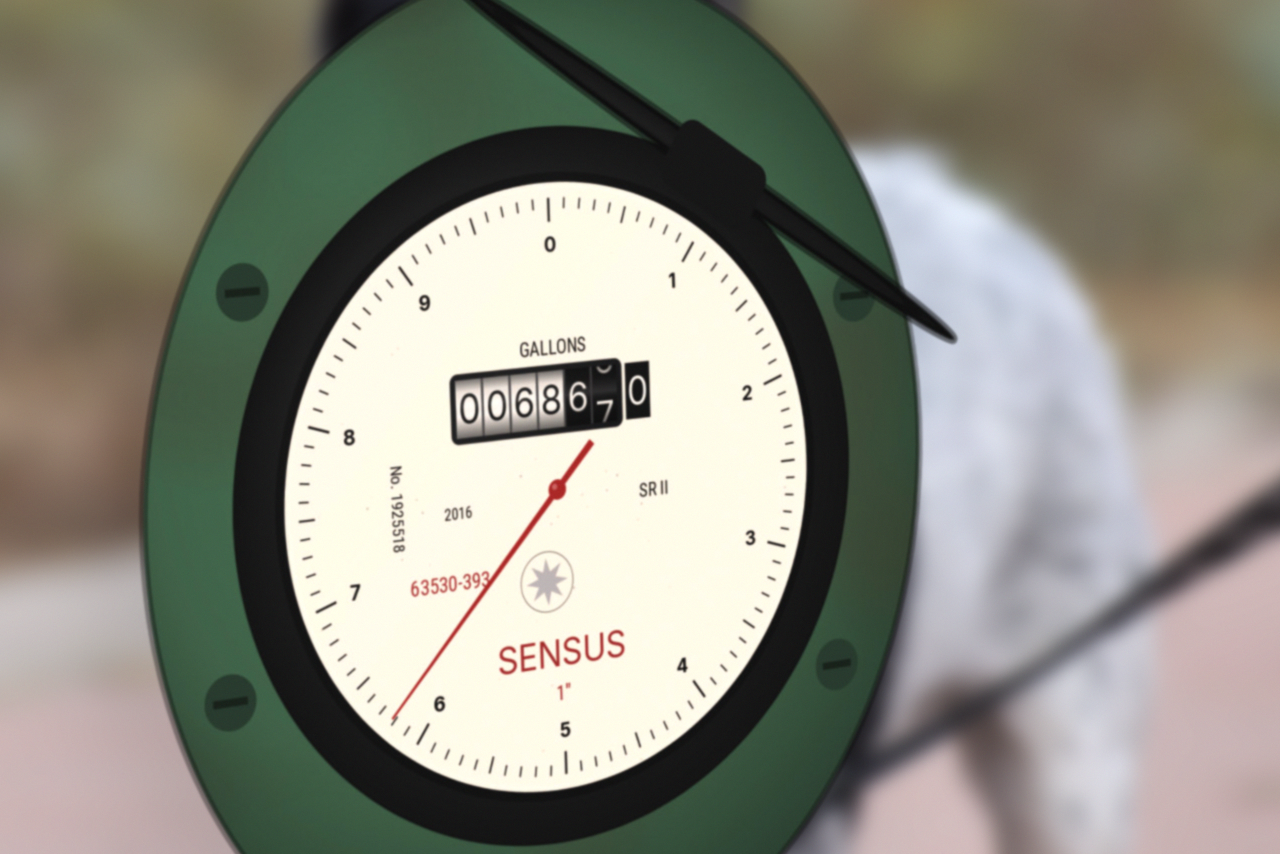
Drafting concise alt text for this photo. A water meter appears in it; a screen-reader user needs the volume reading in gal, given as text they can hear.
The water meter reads 68666.2 gal
